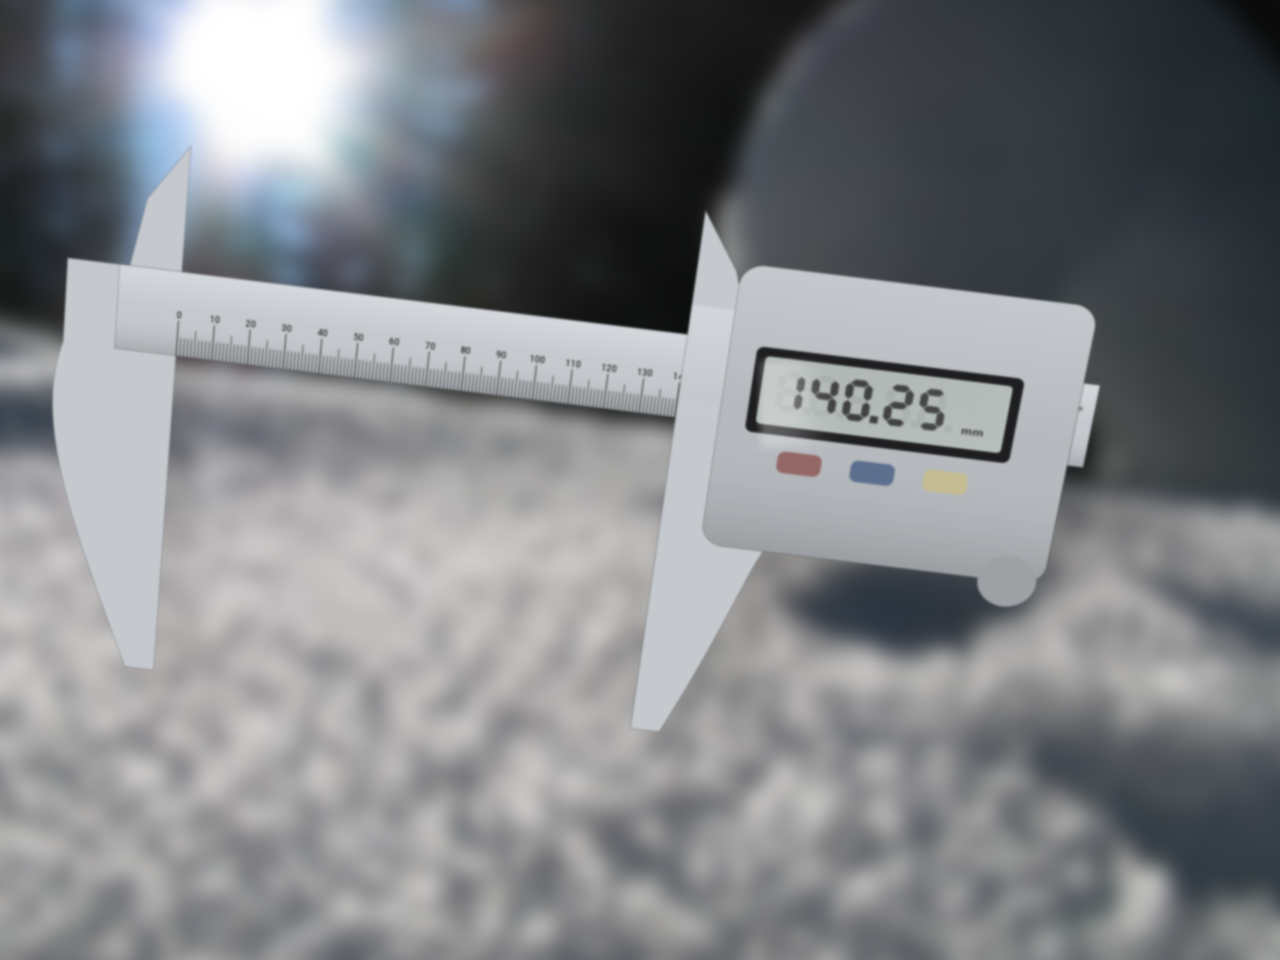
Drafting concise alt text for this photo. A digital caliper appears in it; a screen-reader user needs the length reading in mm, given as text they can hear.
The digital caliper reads 140.25 mm
